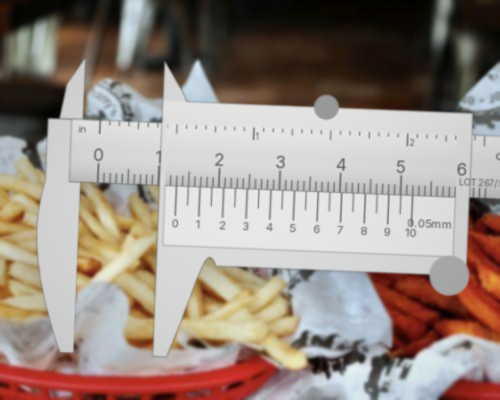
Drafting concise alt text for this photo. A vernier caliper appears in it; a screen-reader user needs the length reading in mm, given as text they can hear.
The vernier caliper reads 13.0 mm
